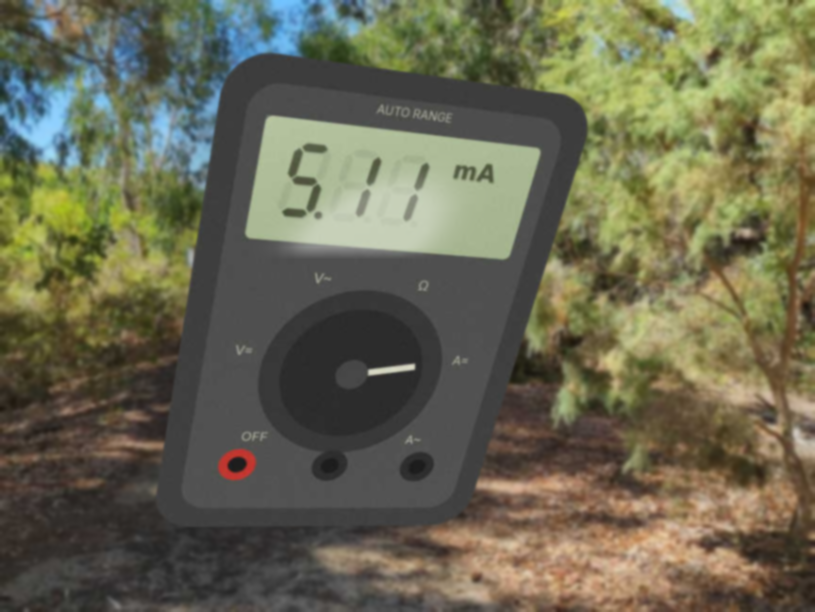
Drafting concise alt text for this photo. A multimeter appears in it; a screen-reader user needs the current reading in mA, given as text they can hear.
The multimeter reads 5.11 mA
